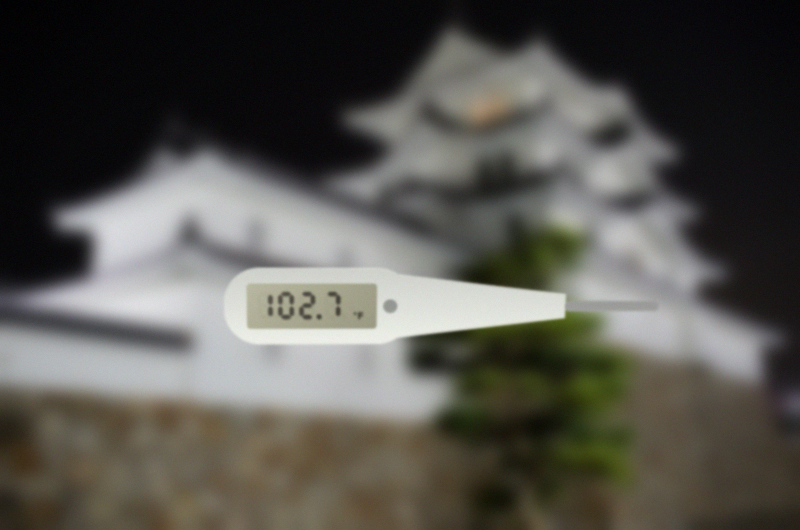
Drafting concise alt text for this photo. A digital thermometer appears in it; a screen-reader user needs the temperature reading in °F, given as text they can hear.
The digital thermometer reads 102.7 °F
